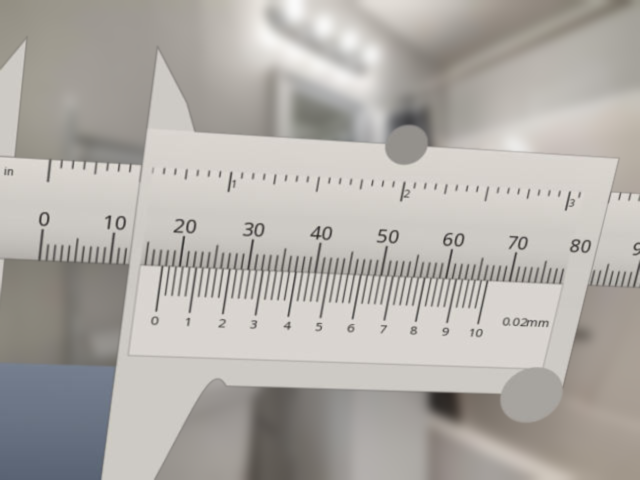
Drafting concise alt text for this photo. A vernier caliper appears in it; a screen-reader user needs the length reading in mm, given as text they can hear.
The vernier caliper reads 17.5 mm
